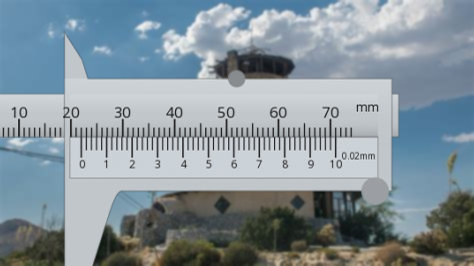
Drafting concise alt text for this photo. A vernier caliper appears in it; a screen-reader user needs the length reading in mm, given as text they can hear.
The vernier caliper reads 22.0 mm
